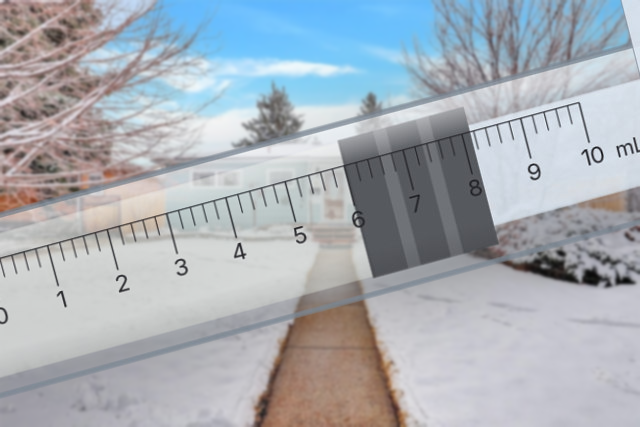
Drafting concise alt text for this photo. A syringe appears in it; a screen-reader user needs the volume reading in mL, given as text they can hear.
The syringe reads 6 mL
